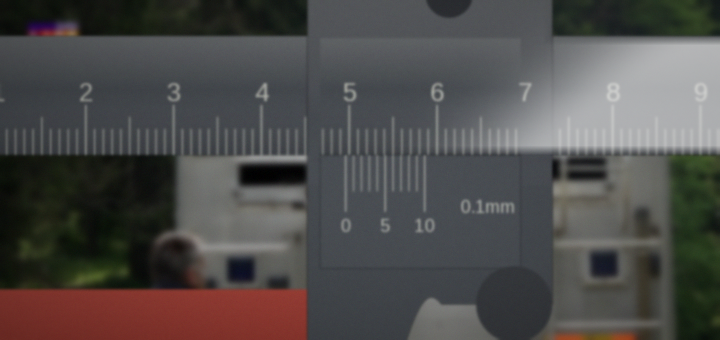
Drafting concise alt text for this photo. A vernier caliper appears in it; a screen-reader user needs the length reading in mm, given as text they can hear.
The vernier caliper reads 49.6 mm
